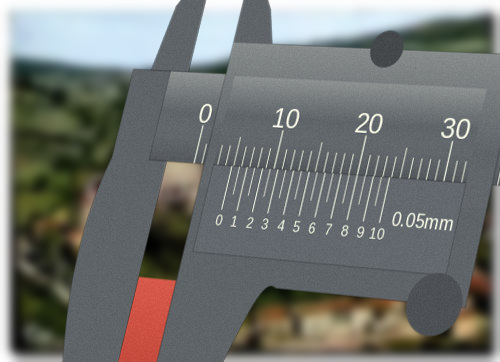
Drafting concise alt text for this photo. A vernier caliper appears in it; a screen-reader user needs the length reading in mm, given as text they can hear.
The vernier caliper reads 4.8 mm
